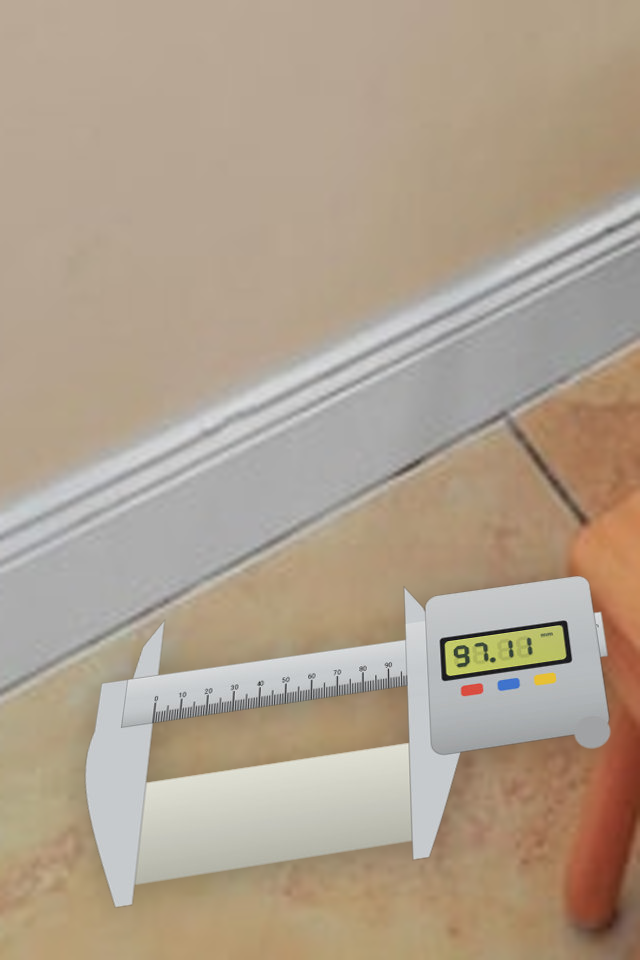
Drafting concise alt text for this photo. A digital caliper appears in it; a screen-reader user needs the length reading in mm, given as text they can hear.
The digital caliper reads 97.11 mm
